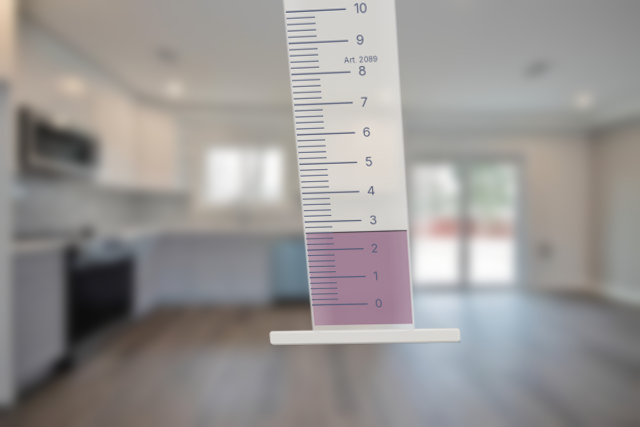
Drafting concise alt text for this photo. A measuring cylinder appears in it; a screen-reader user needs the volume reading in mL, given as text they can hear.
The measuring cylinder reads 2.6 mL
